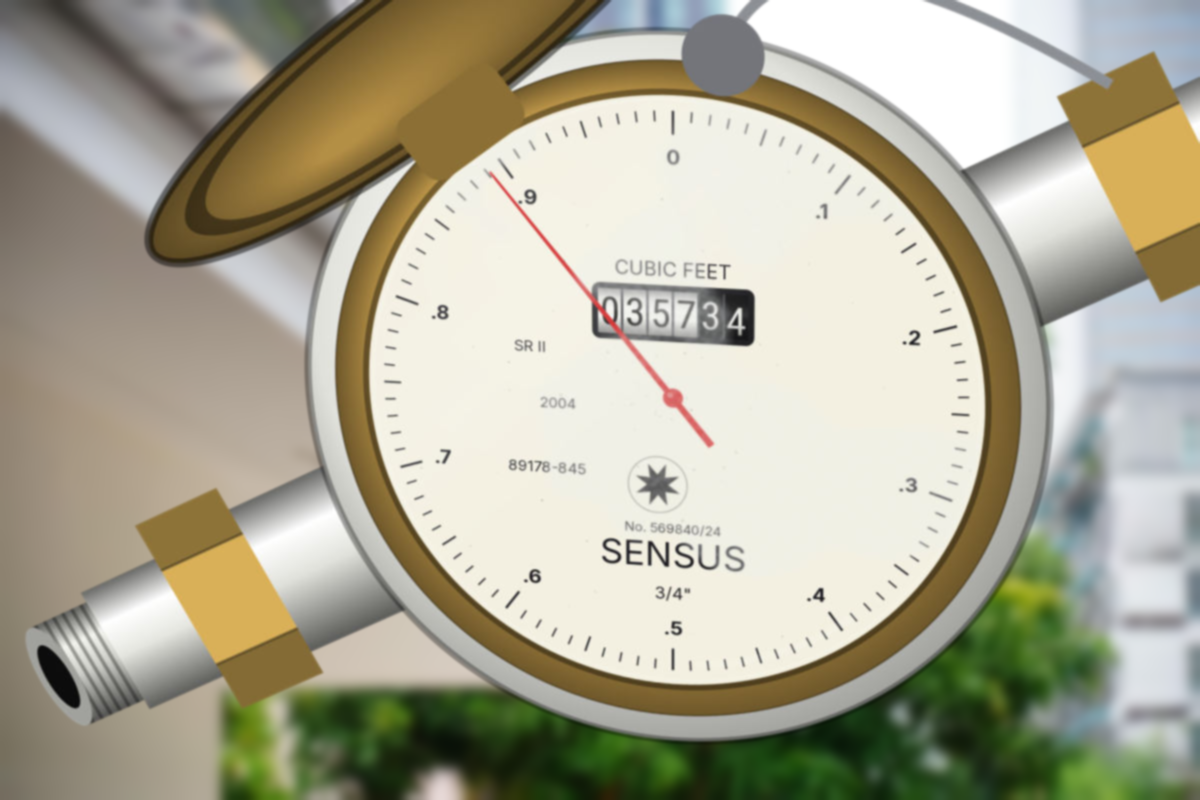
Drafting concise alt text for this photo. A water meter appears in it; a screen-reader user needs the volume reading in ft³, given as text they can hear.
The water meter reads 35733.89 ft³
